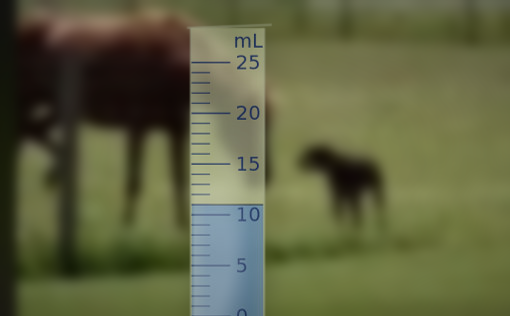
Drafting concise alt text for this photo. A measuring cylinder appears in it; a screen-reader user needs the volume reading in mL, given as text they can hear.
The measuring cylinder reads 11 mL
